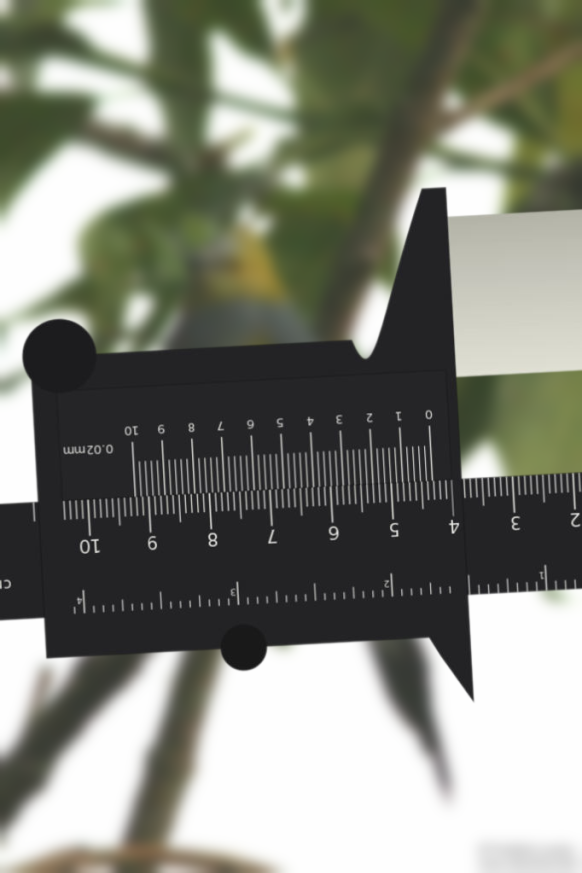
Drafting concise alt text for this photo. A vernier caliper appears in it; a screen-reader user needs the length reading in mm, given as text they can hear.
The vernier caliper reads 43.2 mm
